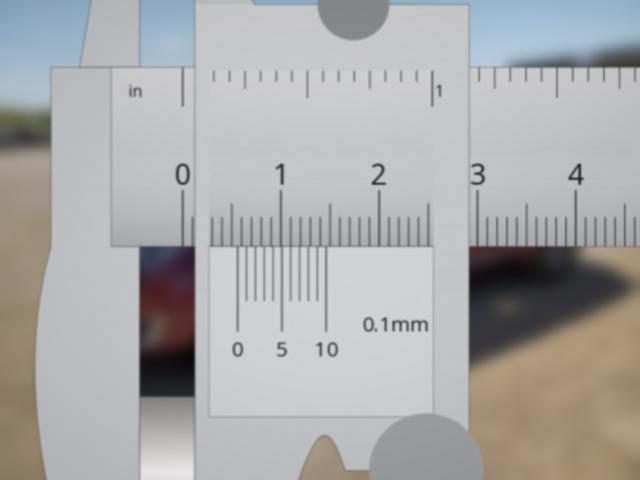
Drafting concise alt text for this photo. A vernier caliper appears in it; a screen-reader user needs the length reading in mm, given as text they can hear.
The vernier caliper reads 5.6 mm
